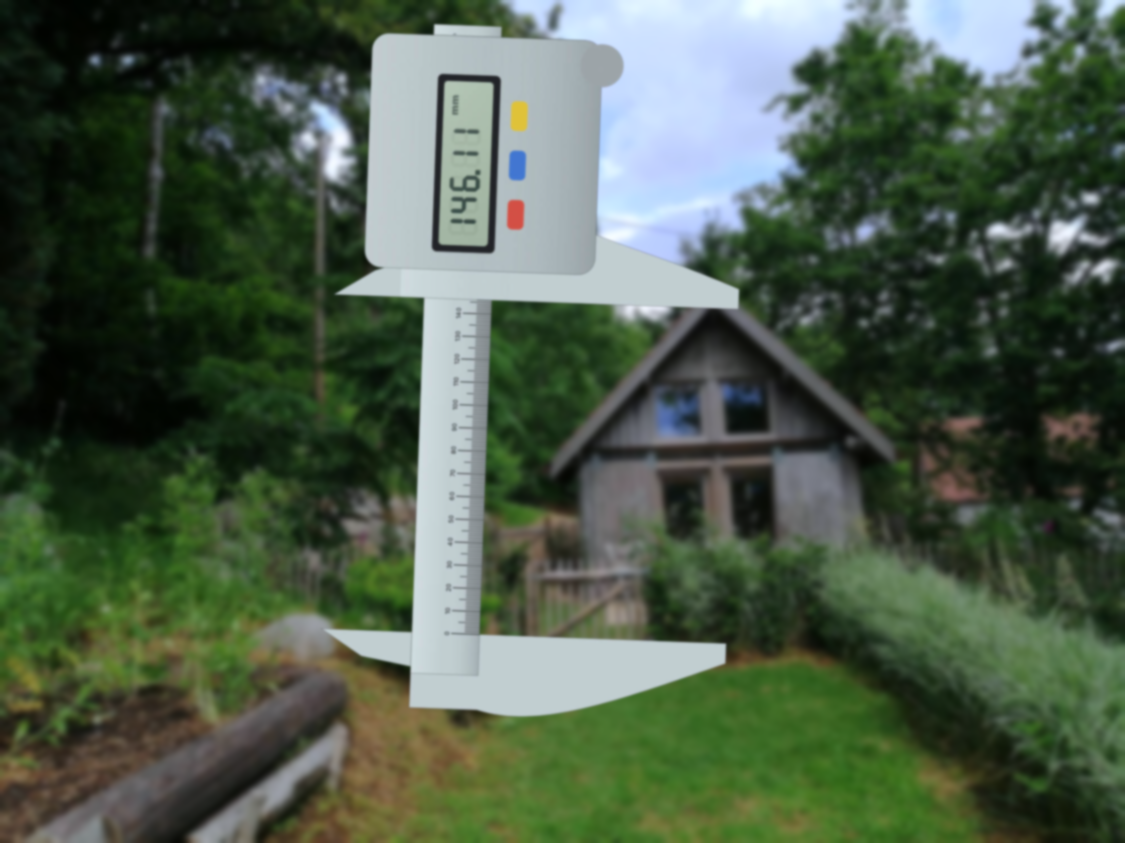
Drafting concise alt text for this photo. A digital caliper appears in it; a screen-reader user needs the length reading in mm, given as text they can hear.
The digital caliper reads 146.11 mm
